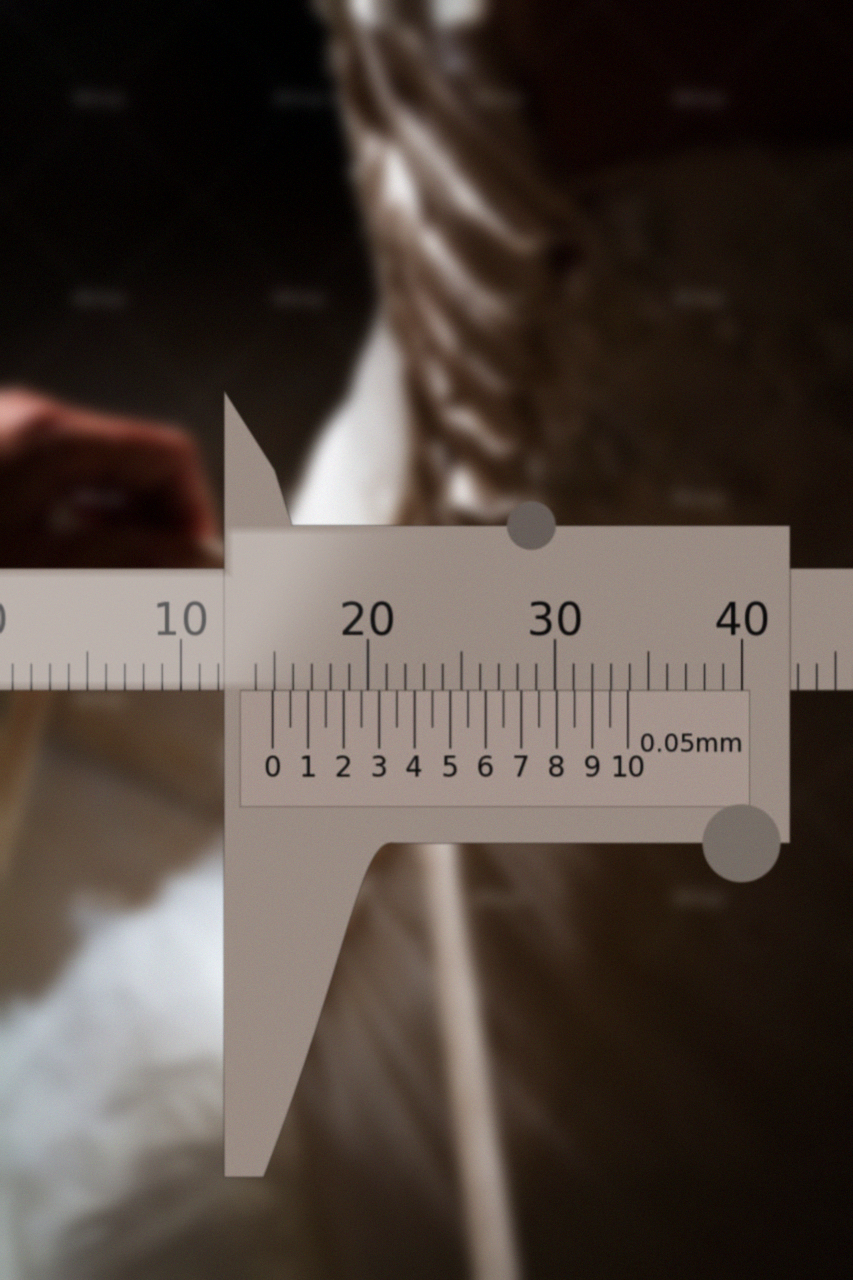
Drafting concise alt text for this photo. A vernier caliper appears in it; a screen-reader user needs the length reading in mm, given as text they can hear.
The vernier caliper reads 14.9 mm
